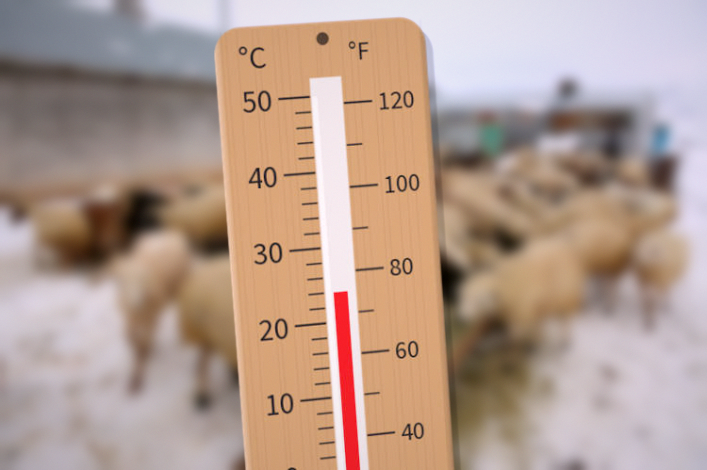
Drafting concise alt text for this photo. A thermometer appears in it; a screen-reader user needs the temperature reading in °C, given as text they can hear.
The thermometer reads 24 °C
